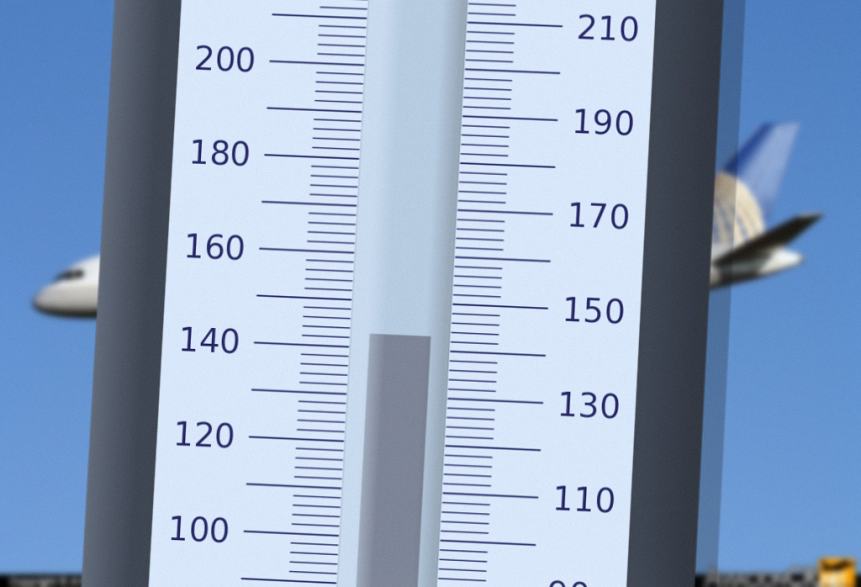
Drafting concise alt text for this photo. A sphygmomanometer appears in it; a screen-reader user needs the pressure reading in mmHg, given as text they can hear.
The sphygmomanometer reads 143 mmHg
